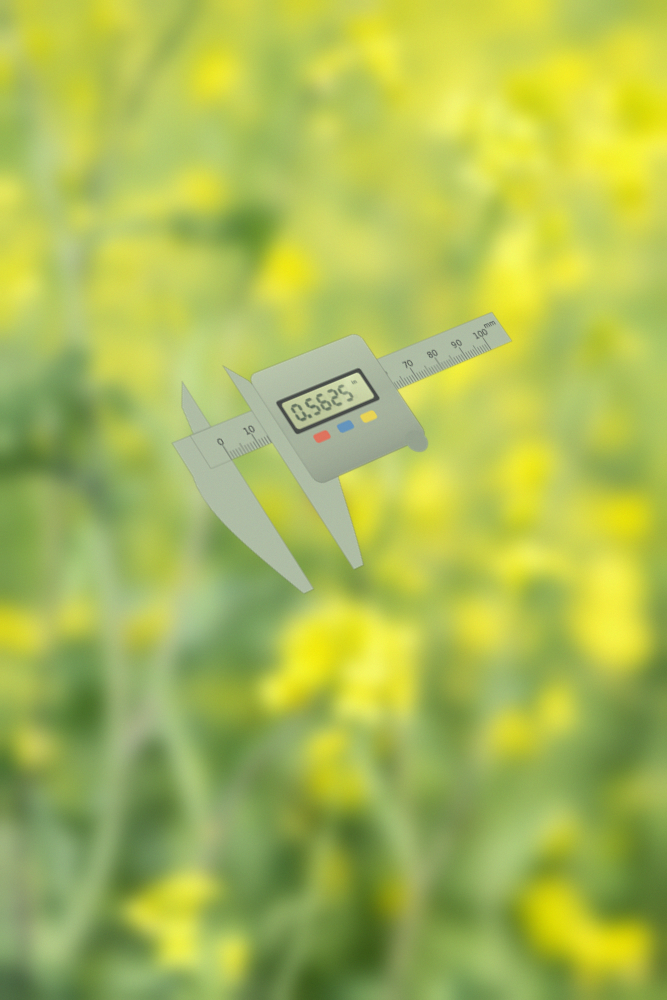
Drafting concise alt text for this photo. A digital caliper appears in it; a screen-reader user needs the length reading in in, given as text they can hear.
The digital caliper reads 0.5625 in
